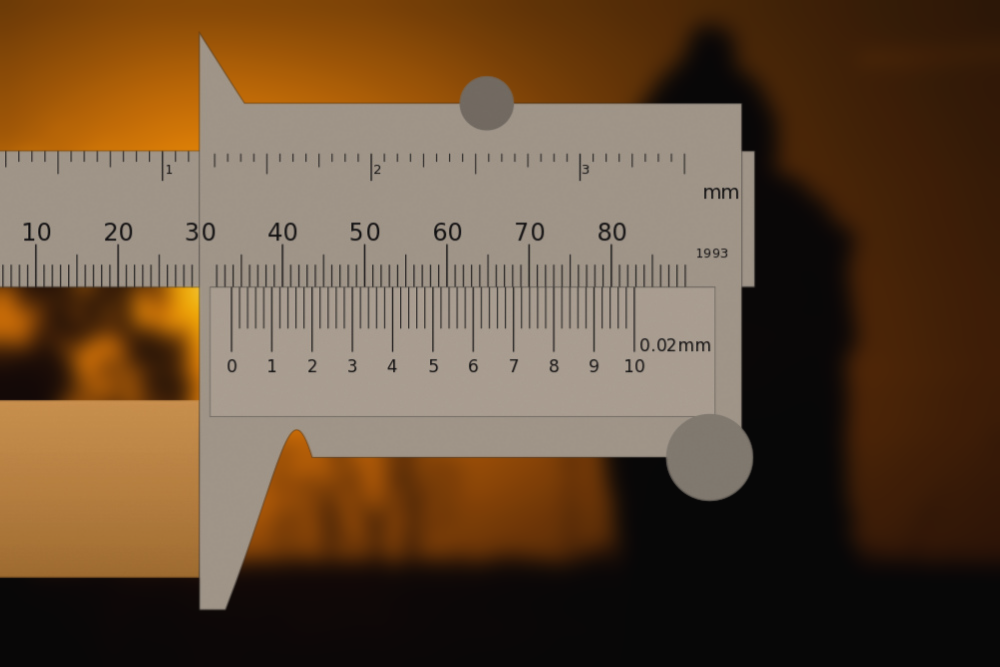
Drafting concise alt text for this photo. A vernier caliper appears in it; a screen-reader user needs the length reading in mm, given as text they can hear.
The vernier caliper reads 33.8 mm
